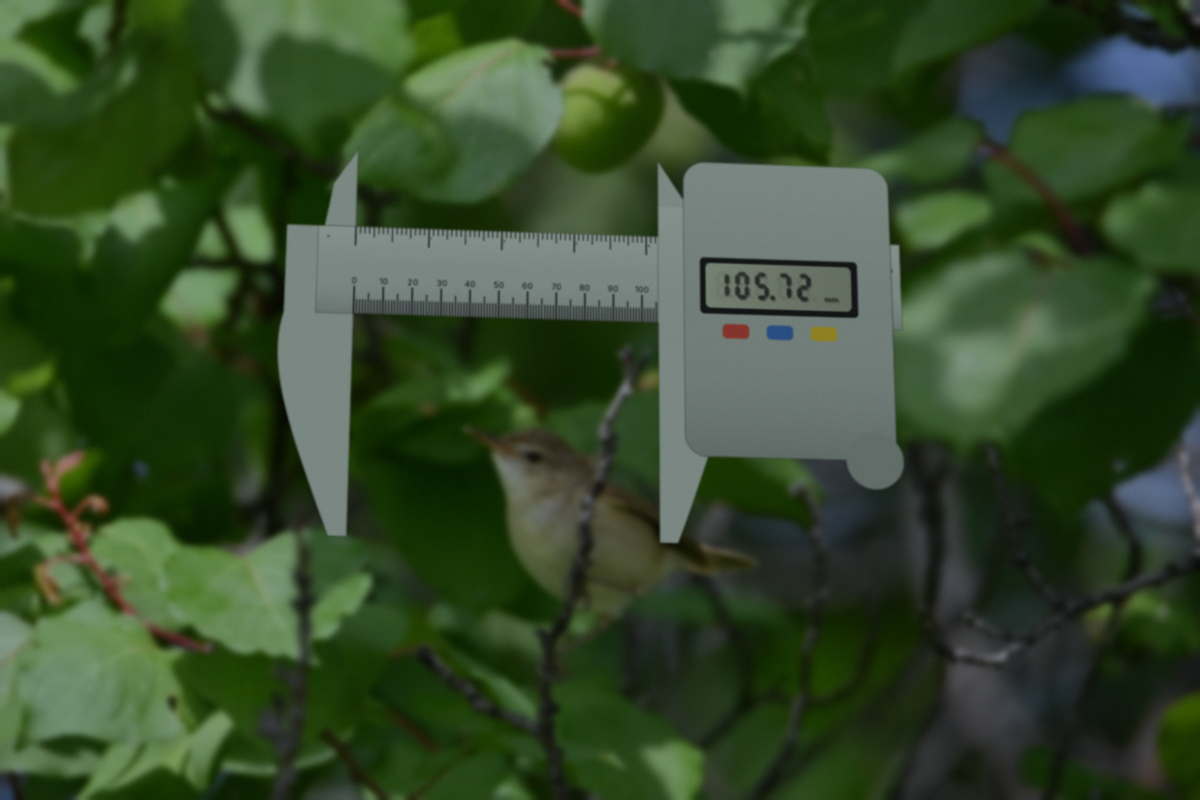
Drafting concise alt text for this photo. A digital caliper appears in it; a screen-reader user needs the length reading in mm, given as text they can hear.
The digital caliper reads 105.72 mm
